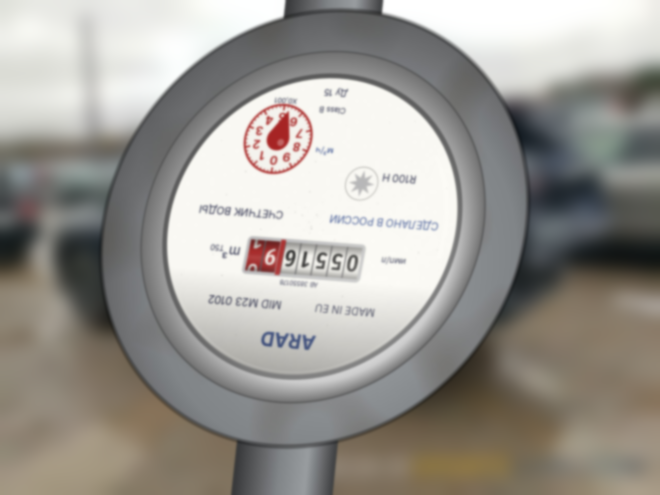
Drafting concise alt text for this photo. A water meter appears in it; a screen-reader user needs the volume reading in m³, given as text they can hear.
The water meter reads 5516.905 m³
